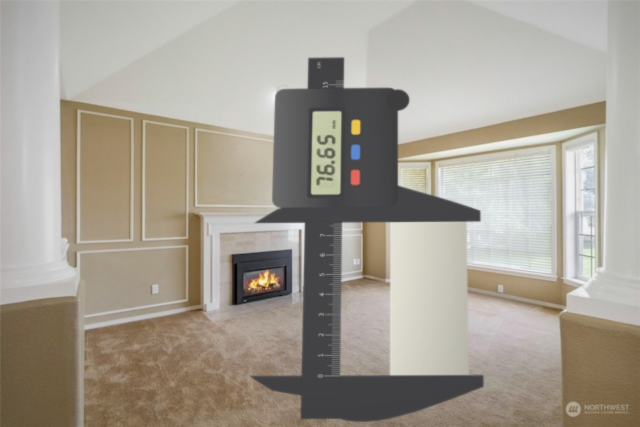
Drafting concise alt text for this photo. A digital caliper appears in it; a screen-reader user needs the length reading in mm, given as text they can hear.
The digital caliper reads 76.65 mm
